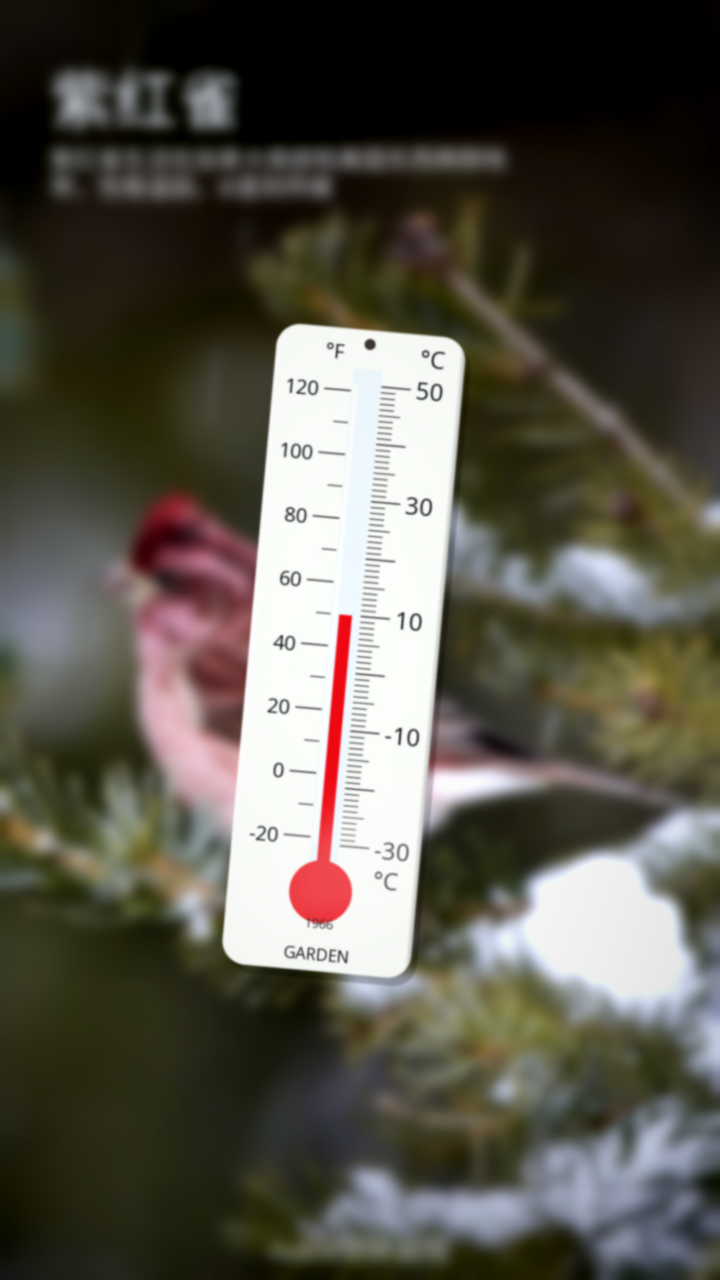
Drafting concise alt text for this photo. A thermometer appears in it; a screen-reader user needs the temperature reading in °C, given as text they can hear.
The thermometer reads 10 °C
